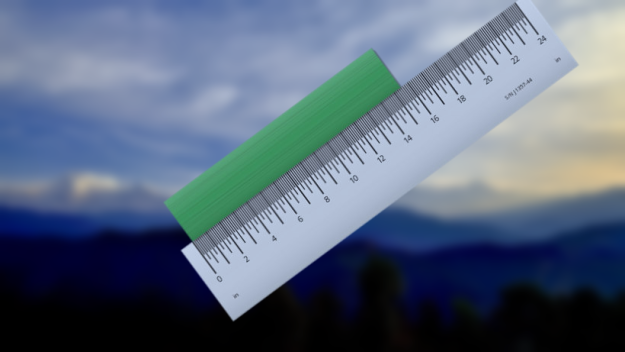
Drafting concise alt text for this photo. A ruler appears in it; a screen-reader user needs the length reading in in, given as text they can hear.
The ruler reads 15.5 in
